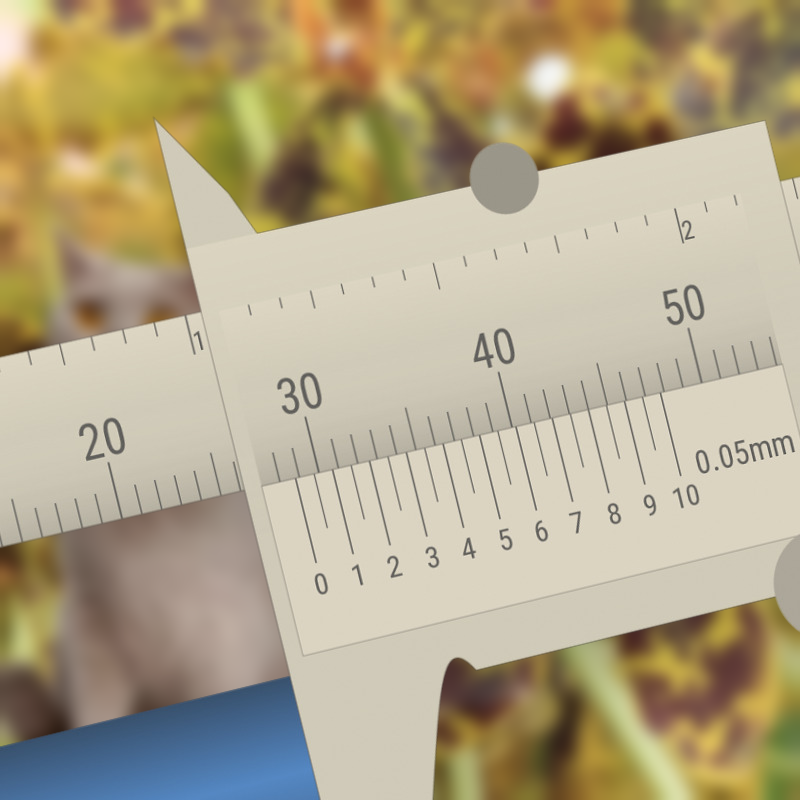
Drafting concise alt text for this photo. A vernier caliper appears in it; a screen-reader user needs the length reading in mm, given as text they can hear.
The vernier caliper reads 28.8 mm
